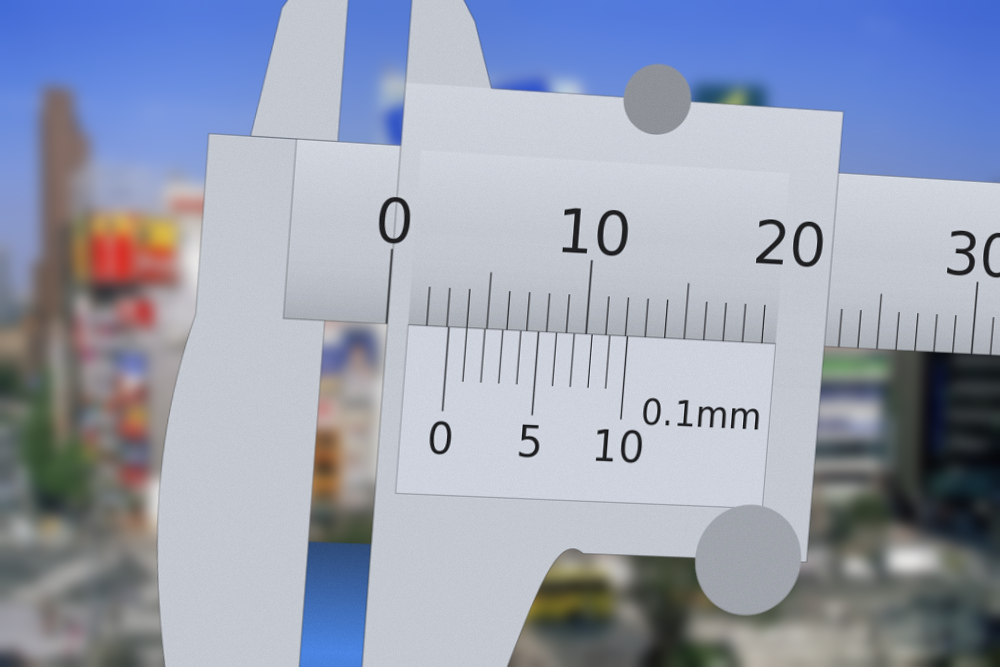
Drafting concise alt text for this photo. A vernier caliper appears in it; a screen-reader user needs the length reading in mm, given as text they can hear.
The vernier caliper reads 3.1 mm
